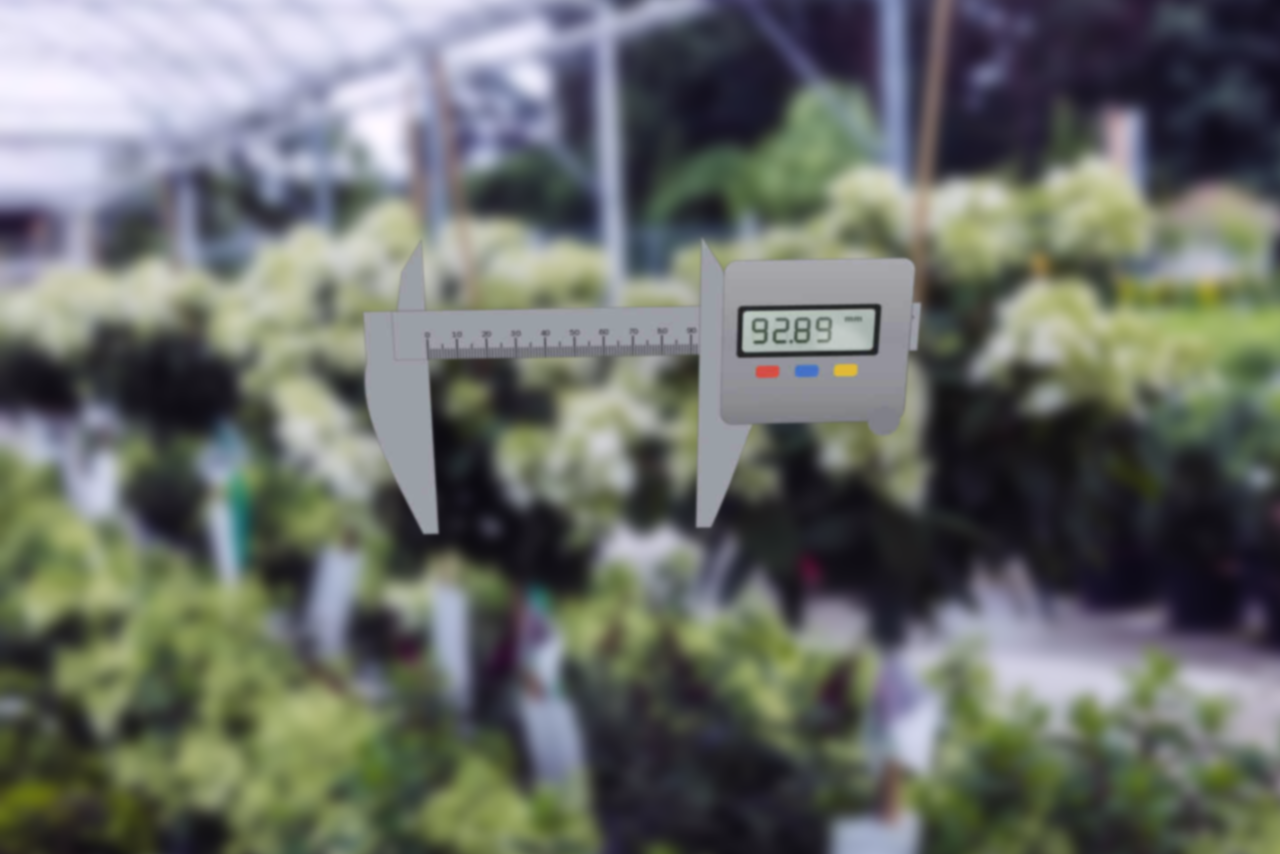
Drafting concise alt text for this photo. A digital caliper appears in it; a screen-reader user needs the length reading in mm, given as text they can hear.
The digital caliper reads 92.89 mm
